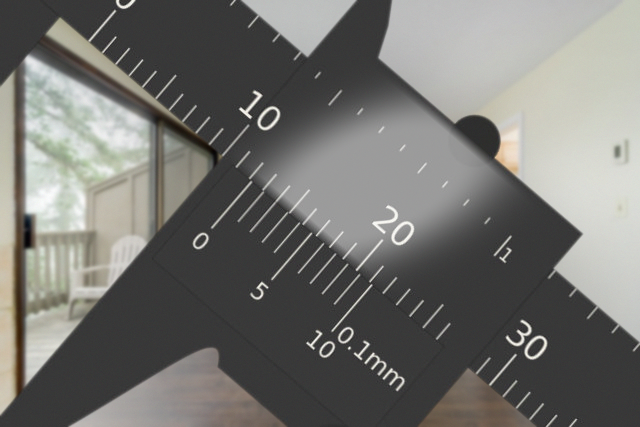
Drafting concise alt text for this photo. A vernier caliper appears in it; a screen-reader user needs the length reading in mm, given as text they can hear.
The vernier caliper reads 12.2 mm
